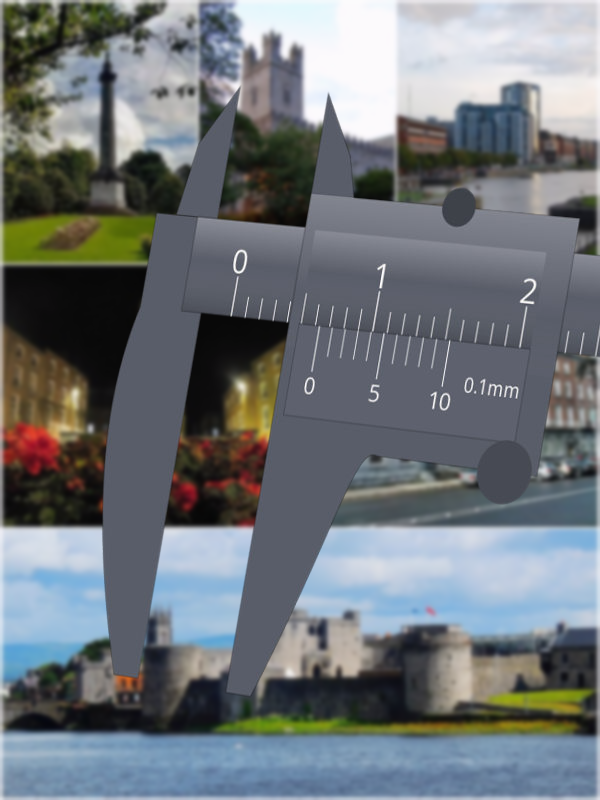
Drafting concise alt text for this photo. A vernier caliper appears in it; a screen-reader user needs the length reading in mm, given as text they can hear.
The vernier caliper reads 6.3 mm
